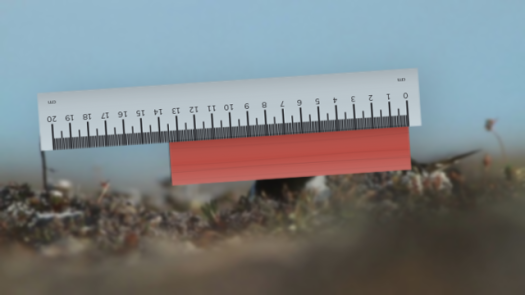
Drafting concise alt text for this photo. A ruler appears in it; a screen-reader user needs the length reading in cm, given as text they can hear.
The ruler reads 13.5 cm
